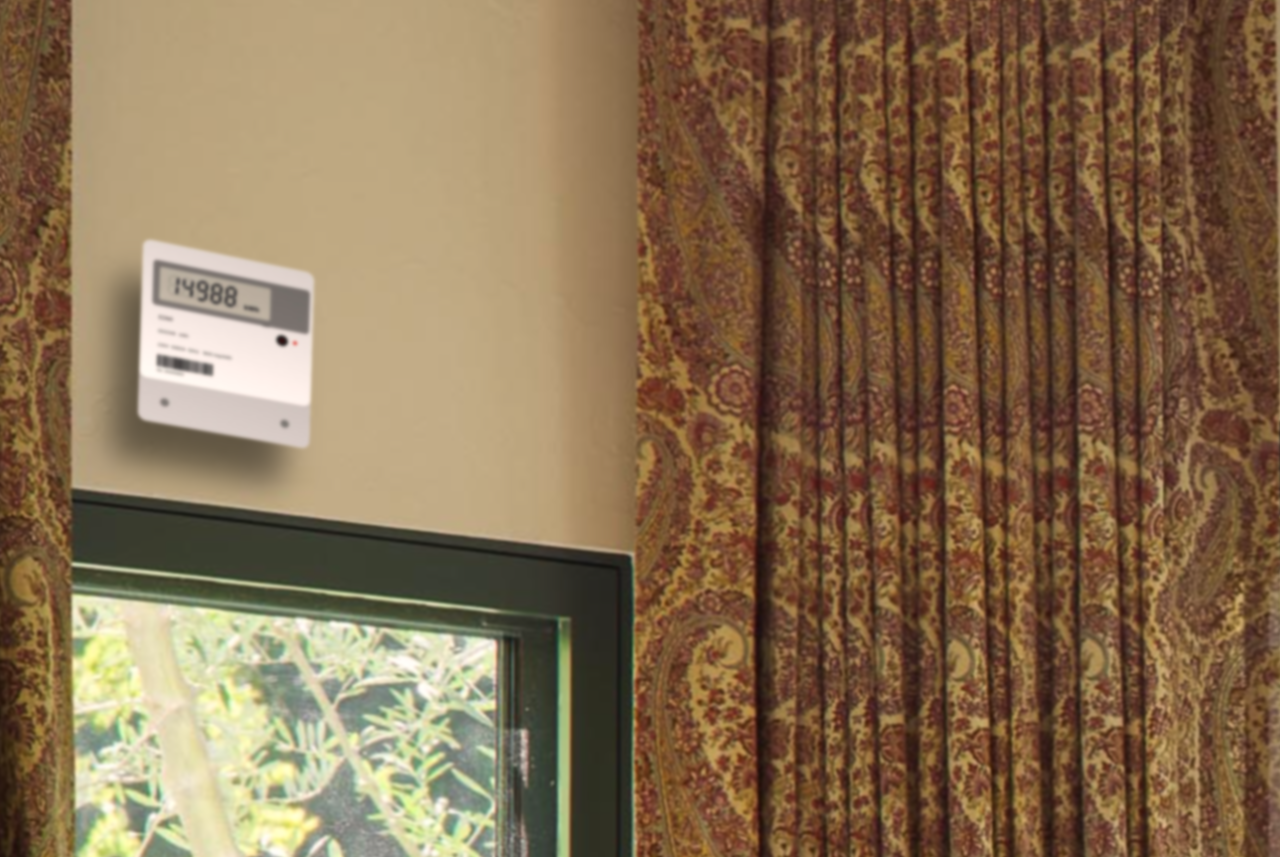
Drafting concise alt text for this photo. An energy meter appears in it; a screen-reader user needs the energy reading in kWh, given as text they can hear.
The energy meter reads 14988 kWh
